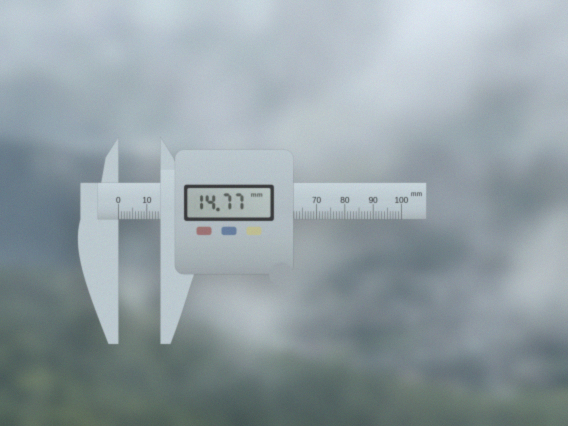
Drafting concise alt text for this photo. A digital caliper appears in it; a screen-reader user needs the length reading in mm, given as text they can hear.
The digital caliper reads 14.77 mm
